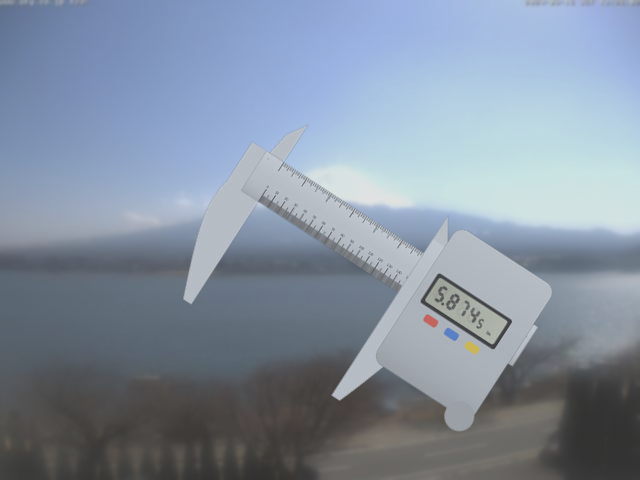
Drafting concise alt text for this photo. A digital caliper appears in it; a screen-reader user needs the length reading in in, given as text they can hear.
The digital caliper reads 5.8745 in
